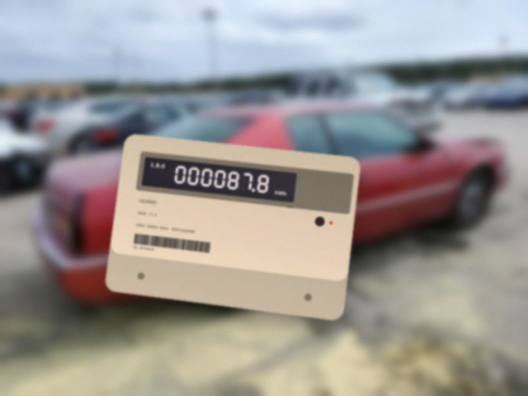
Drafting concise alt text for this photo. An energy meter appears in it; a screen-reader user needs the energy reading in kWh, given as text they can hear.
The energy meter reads 87.8 kWh
